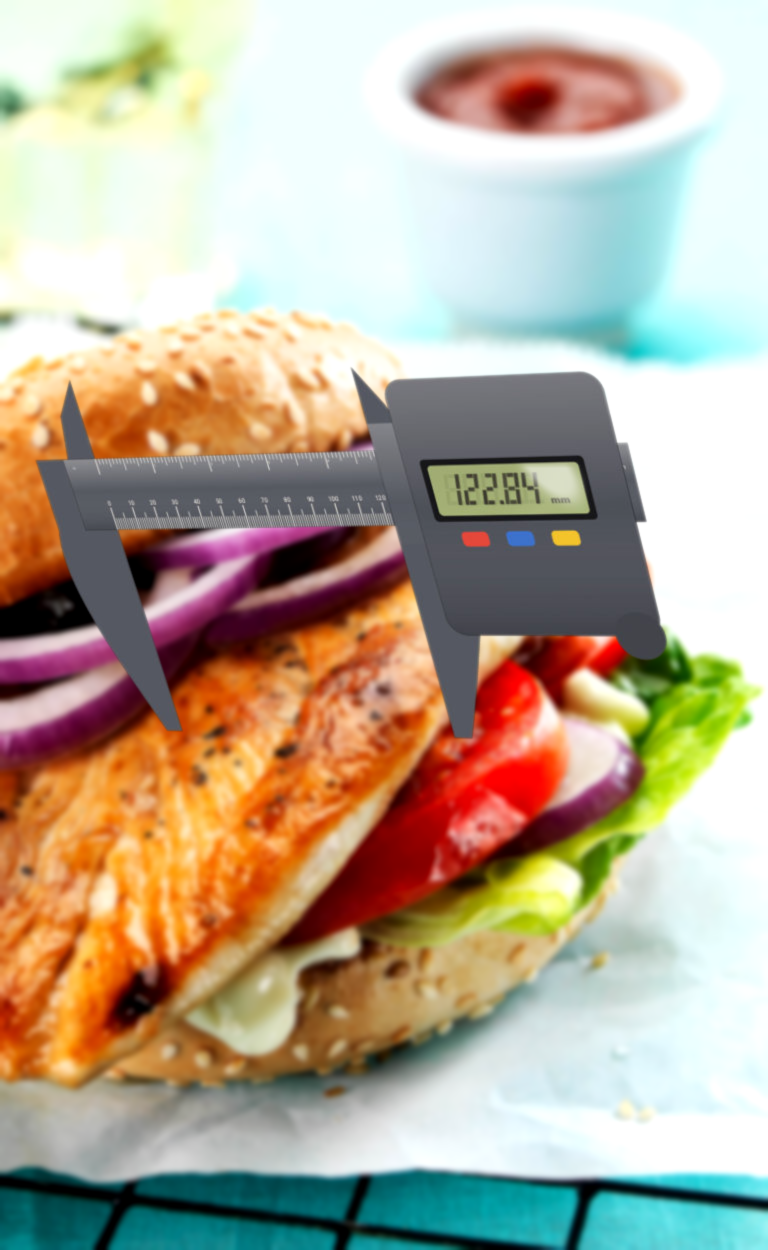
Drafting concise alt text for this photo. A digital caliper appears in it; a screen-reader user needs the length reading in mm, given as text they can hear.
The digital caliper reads 122.84 mm
